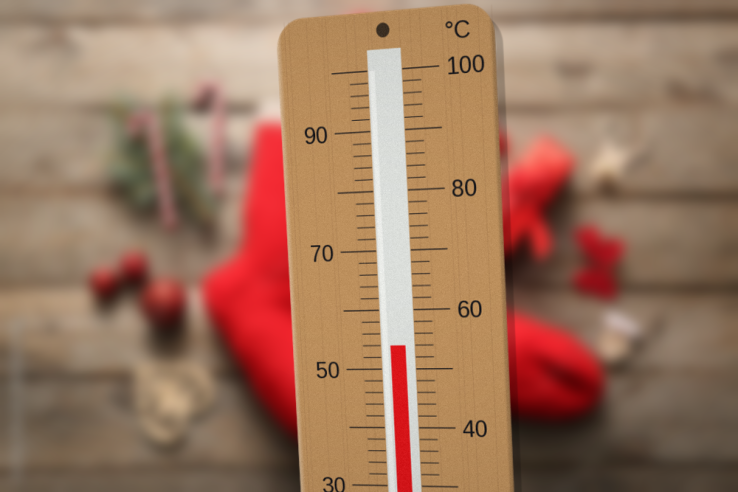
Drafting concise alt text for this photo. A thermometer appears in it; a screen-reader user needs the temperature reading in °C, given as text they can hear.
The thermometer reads 54 °C
